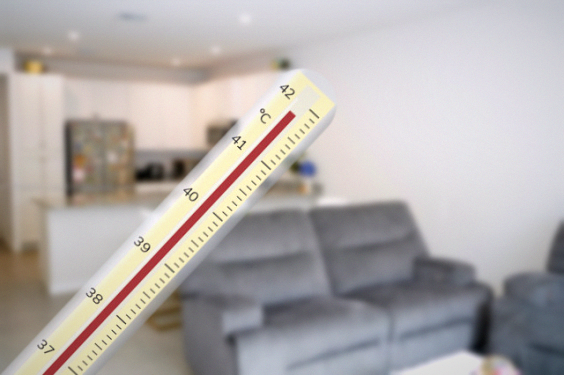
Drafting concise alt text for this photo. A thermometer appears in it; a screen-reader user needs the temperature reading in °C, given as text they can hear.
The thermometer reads 41.8 °C
